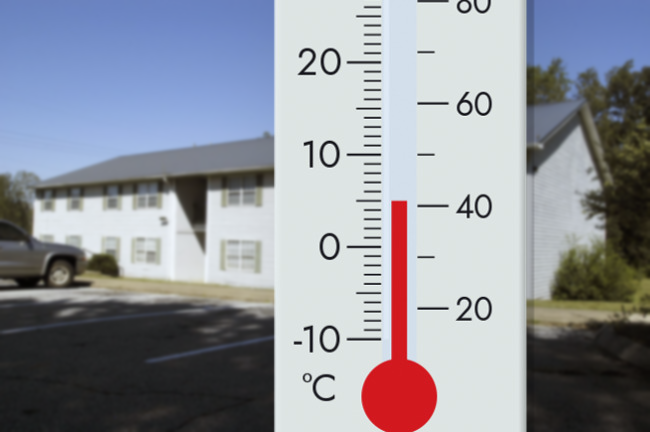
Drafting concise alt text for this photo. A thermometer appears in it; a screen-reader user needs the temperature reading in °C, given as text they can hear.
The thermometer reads 5 °C
